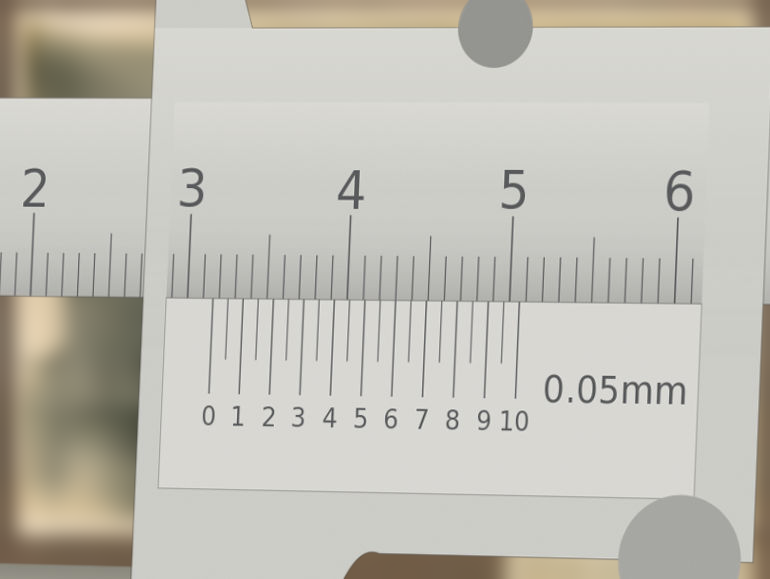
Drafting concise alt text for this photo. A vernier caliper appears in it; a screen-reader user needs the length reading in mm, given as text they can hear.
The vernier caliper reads 31.6 mm
